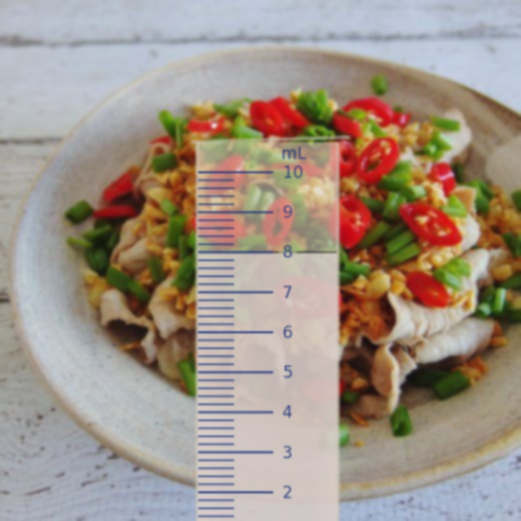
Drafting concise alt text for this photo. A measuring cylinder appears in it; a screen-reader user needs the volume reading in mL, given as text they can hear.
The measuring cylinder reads 8 mL
